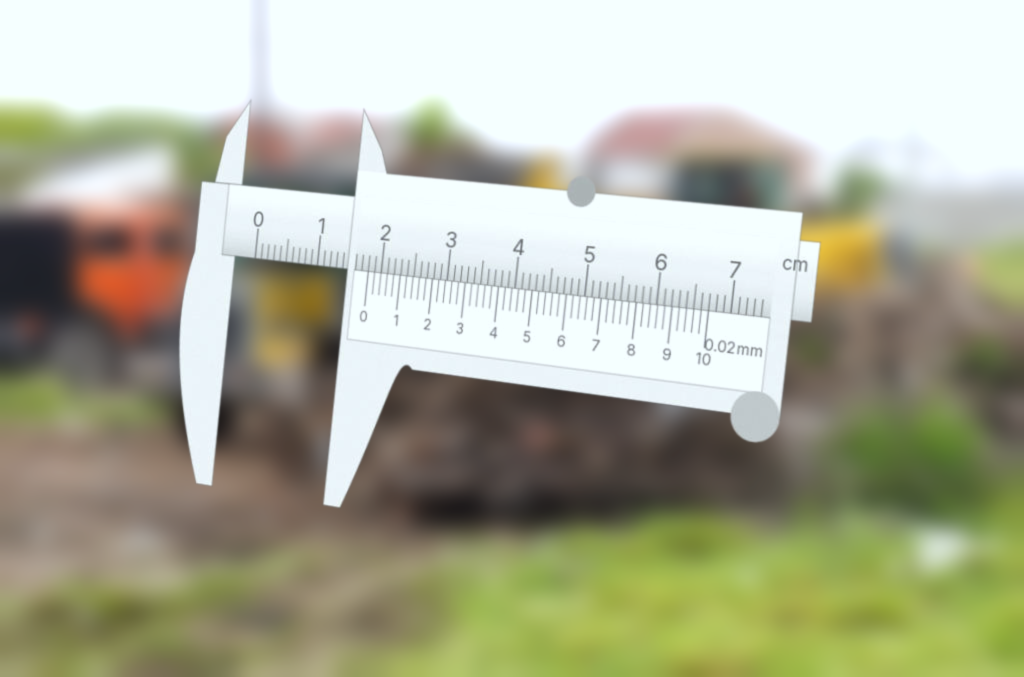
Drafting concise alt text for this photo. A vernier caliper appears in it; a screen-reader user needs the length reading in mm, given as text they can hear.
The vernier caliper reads 18.0 mm
